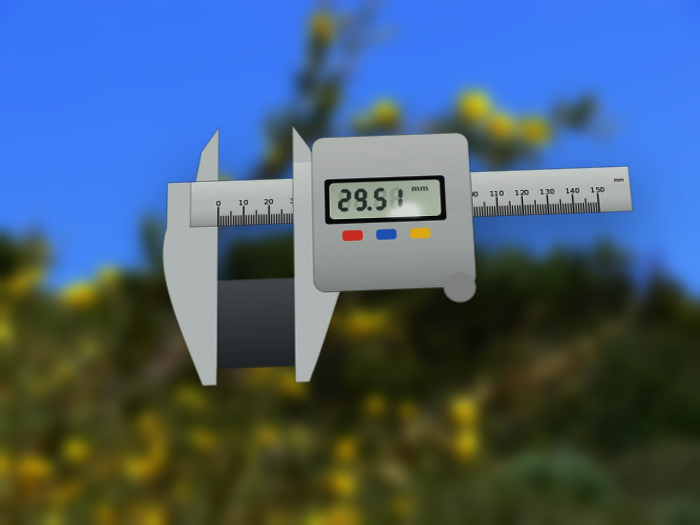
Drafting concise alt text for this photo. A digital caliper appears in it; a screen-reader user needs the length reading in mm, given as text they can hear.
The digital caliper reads 29.51 mm
